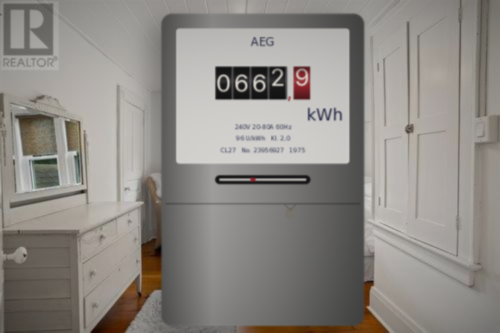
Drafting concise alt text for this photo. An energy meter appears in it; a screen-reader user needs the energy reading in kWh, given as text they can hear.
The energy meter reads 662.9 kWh
